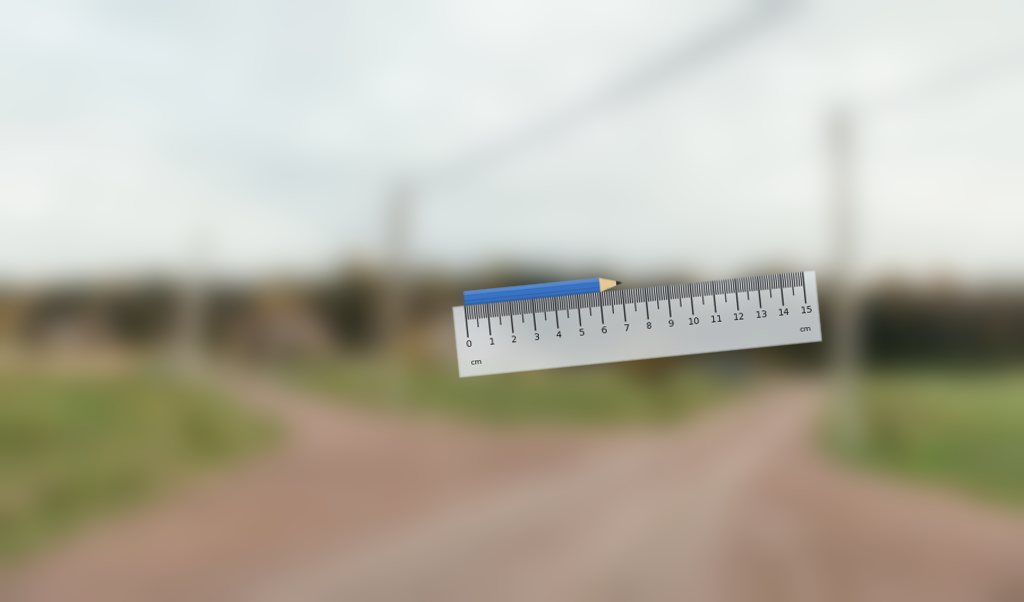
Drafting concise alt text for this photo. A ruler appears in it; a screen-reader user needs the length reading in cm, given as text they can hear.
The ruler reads 7 cm
